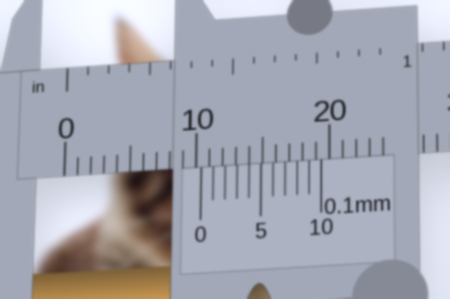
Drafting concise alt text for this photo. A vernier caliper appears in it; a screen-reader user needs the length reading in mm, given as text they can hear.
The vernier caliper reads 10.4 mm
